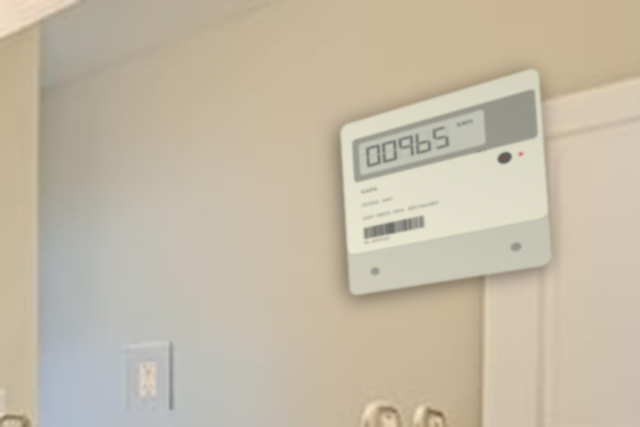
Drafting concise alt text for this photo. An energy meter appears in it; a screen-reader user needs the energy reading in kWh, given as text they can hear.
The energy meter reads 965 kWh
